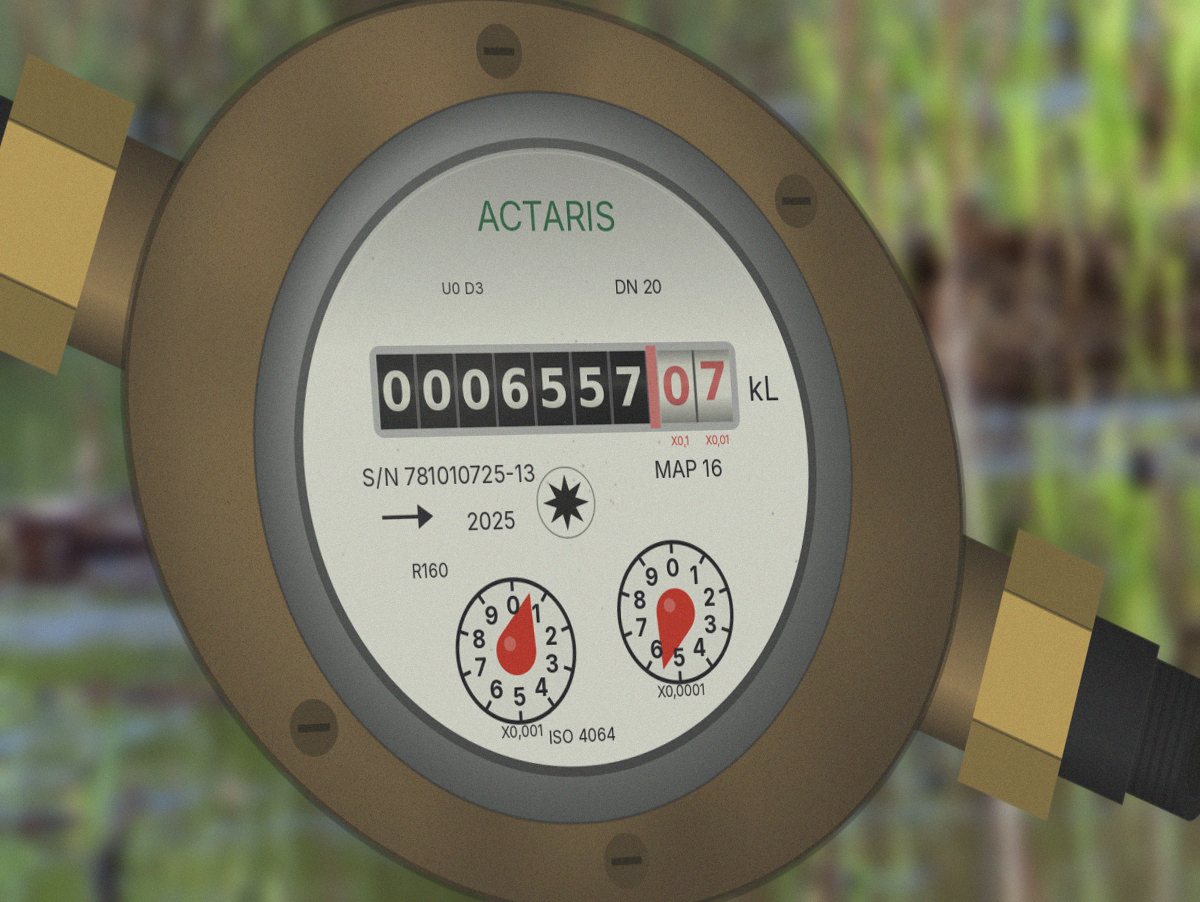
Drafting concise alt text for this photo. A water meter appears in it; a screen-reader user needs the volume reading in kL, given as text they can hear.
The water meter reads 6557.0705 kL
